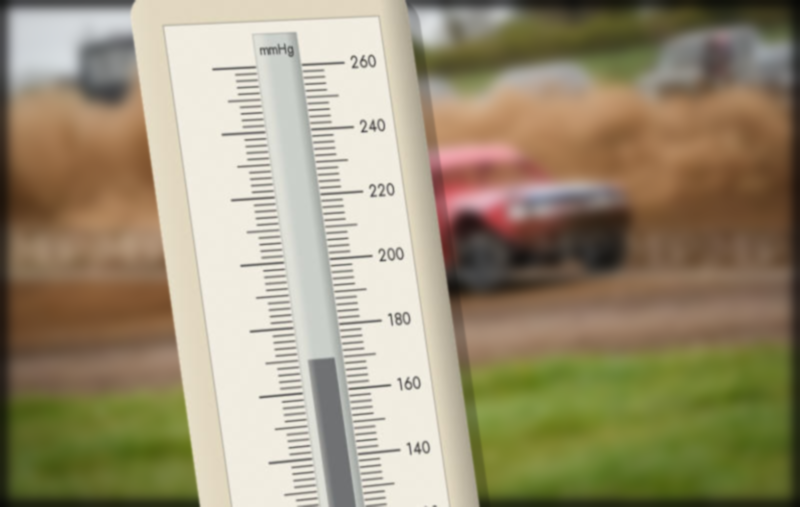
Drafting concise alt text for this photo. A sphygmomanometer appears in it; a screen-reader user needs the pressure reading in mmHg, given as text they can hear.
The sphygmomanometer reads 170 mmHg
